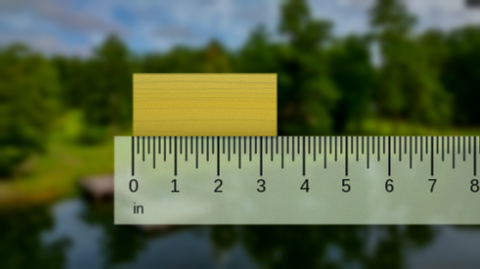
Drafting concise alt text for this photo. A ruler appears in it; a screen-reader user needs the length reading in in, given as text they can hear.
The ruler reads 3.375 in
